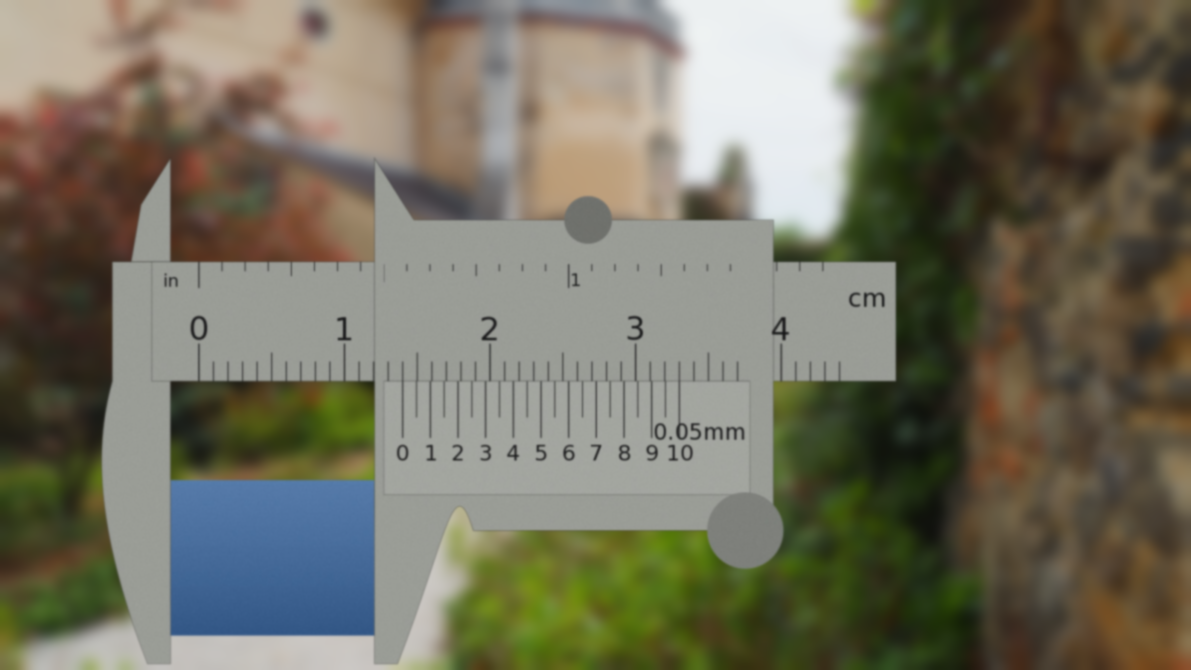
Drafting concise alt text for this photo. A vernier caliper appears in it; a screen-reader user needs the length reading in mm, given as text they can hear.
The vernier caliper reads 14.0 mm
